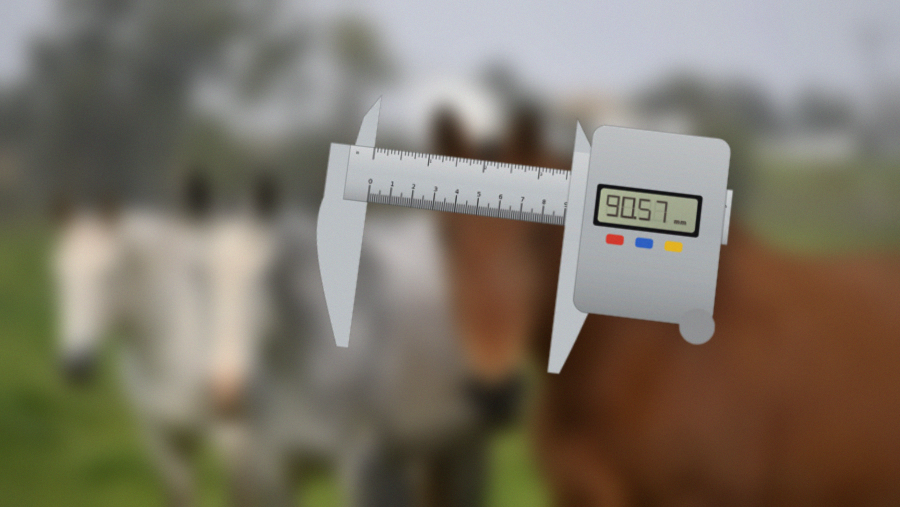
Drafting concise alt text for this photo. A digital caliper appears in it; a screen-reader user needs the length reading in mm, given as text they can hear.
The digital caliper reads 90.57 mm
